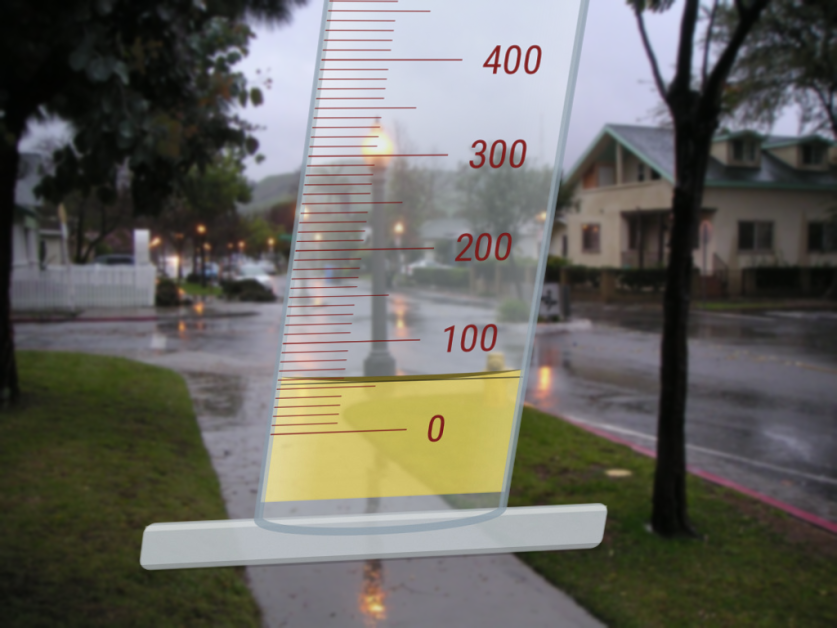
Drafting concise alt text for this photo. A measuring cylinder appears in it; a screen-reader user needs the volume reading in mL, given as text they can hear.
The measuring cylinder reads 55 mL
